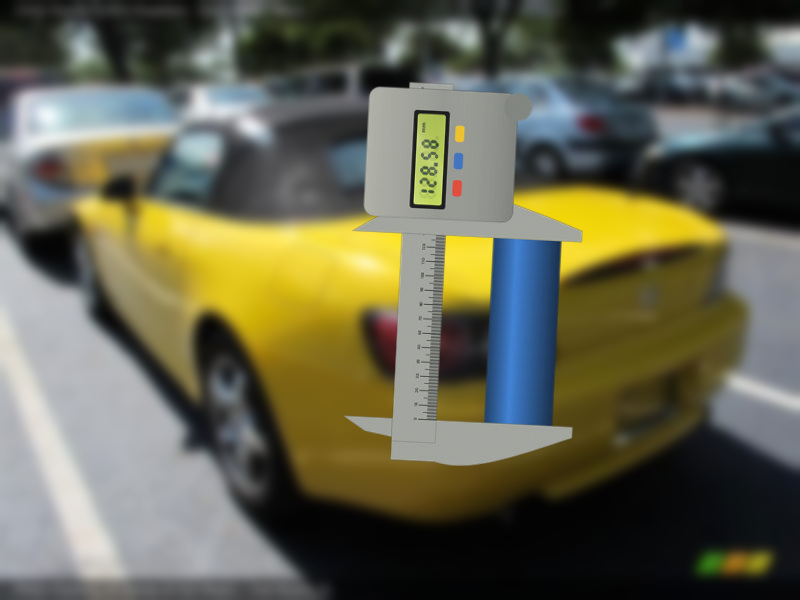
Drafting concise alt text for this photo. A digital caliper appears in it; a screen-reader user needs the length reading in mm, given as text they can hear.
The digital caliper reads 128.58 mm
